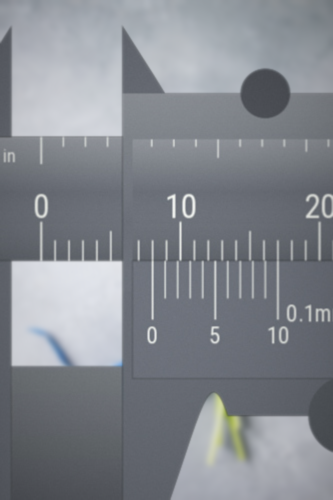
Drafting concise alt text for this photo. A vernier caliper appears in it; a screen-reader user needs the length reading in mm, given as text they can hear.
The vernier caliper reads 8.0 mm
